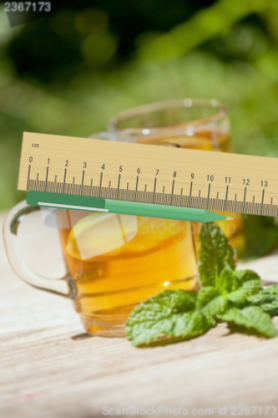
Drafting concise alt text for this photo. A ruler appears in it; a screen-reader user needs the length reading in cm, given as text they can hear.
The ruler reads 11.5 cm
